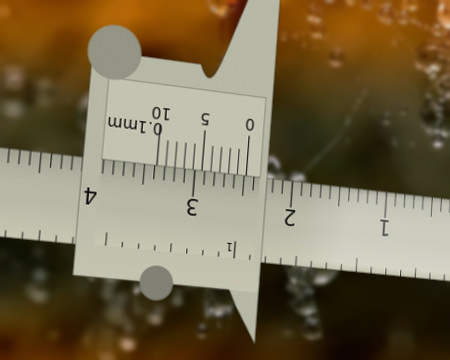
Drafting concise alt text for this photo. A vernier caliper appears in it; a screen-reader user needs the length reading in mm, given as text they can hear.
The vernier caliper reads 24.8 mm
